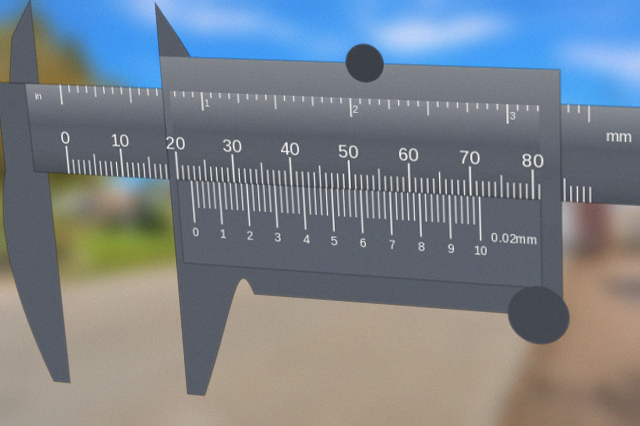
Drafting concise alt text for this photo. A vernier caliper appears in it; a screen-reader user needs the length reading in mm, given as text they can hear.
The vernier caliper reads 22.4 mm
